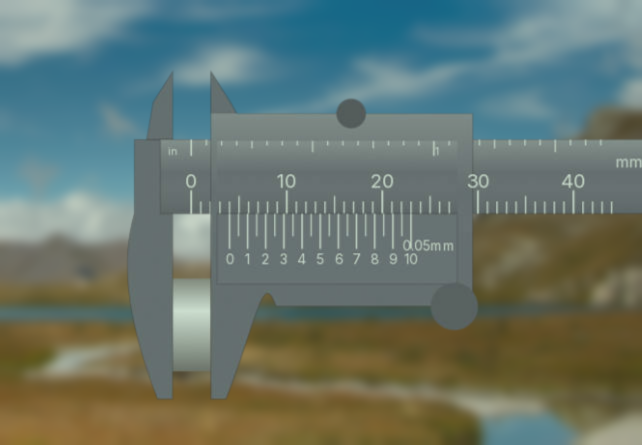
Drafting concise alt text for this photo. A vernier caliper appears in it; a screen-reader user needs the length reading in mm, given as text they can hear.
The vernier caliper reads 4.0 mm
